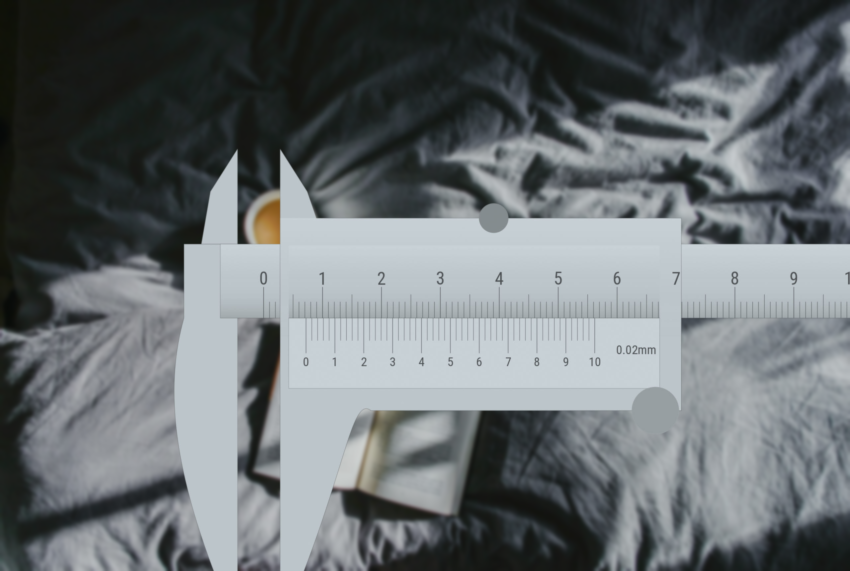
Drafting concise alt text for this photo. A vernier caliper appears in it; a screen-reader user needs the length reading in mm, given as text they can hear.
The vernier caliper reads 7.2 mm
